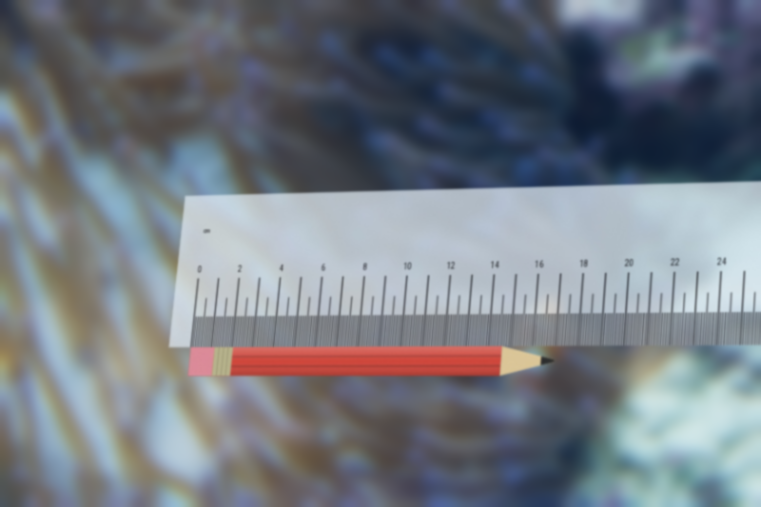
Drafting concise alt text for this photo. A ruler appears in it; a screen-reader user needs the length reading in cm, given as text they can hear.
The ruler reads 17 cm
